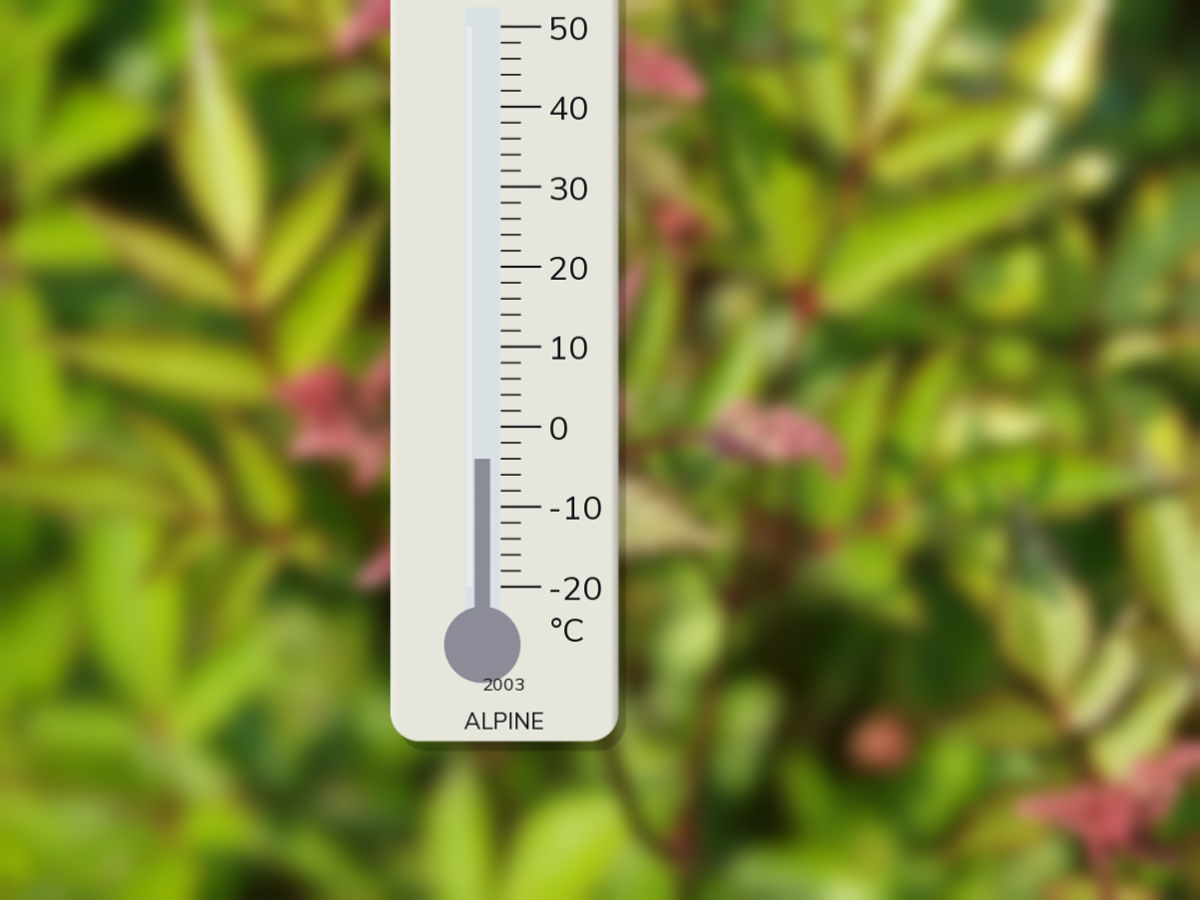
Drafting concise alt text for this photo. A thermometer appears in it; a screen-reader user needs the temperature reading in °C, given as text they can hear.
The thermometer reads -4 °C
